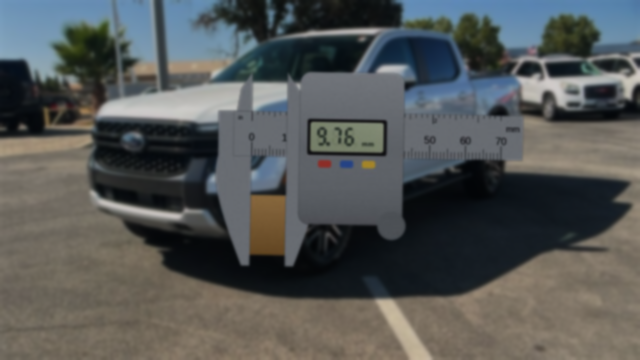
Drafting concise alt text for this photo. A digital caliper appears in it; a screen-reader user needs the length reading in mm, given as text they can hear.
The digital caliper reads 9.76 mm
